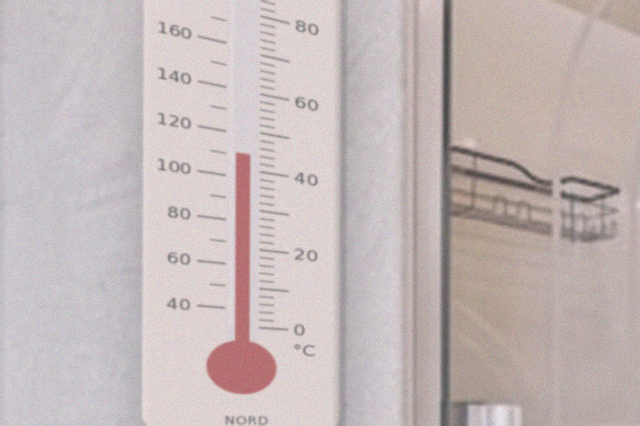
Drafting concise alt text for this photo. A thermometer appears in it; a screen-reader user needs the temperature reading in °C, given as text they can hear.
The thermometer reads 44 °C
